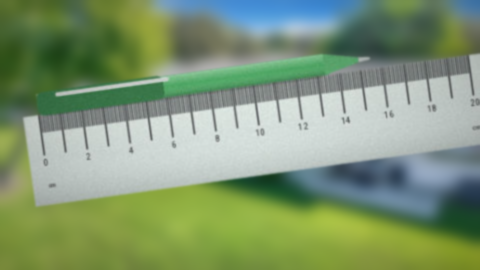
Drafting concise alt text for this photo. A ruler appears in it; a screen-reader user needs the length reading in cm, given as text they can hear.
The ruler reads 15.5 cm
